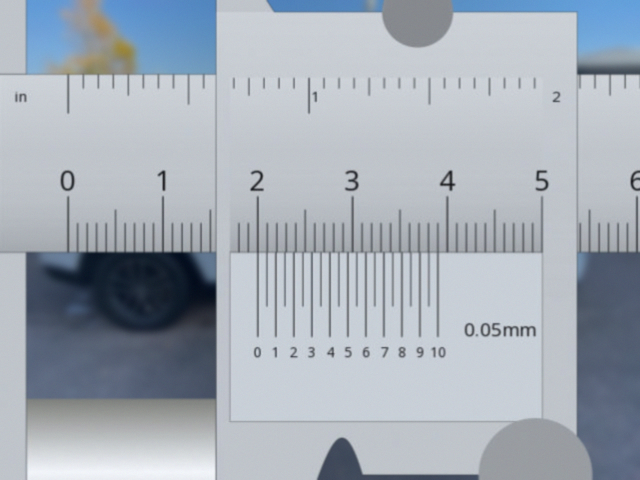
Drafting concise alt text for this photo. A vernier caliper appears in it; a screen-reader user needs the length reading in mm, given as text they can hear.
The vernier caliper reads 20.0 mm
